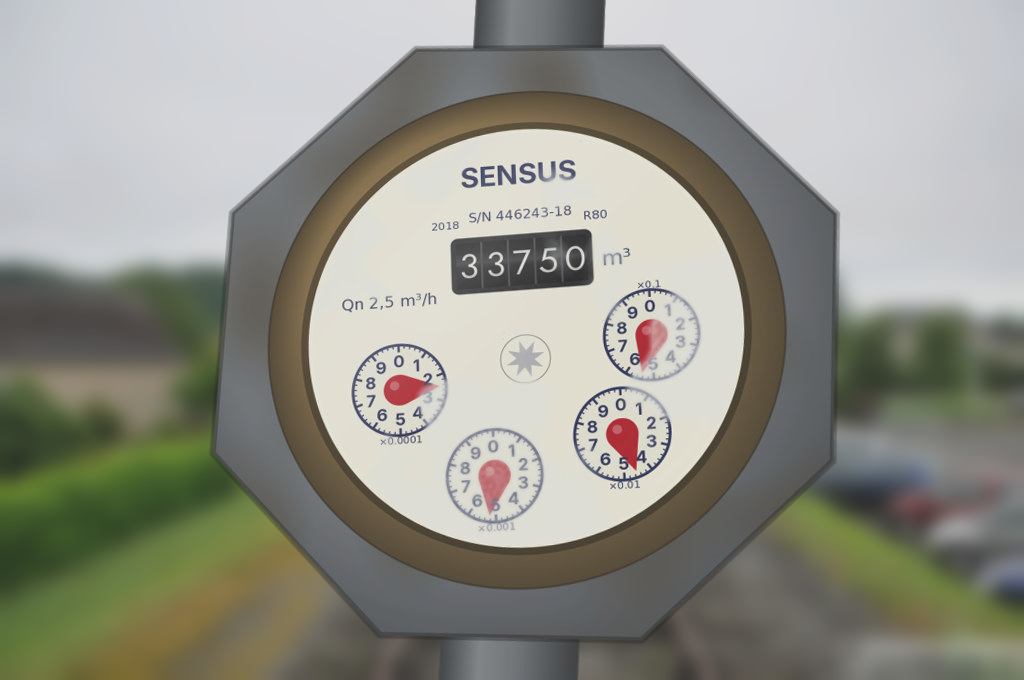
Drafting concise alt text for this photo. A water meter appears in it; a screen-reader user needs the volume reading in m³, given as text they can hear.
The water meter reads 33750.5452 m³
